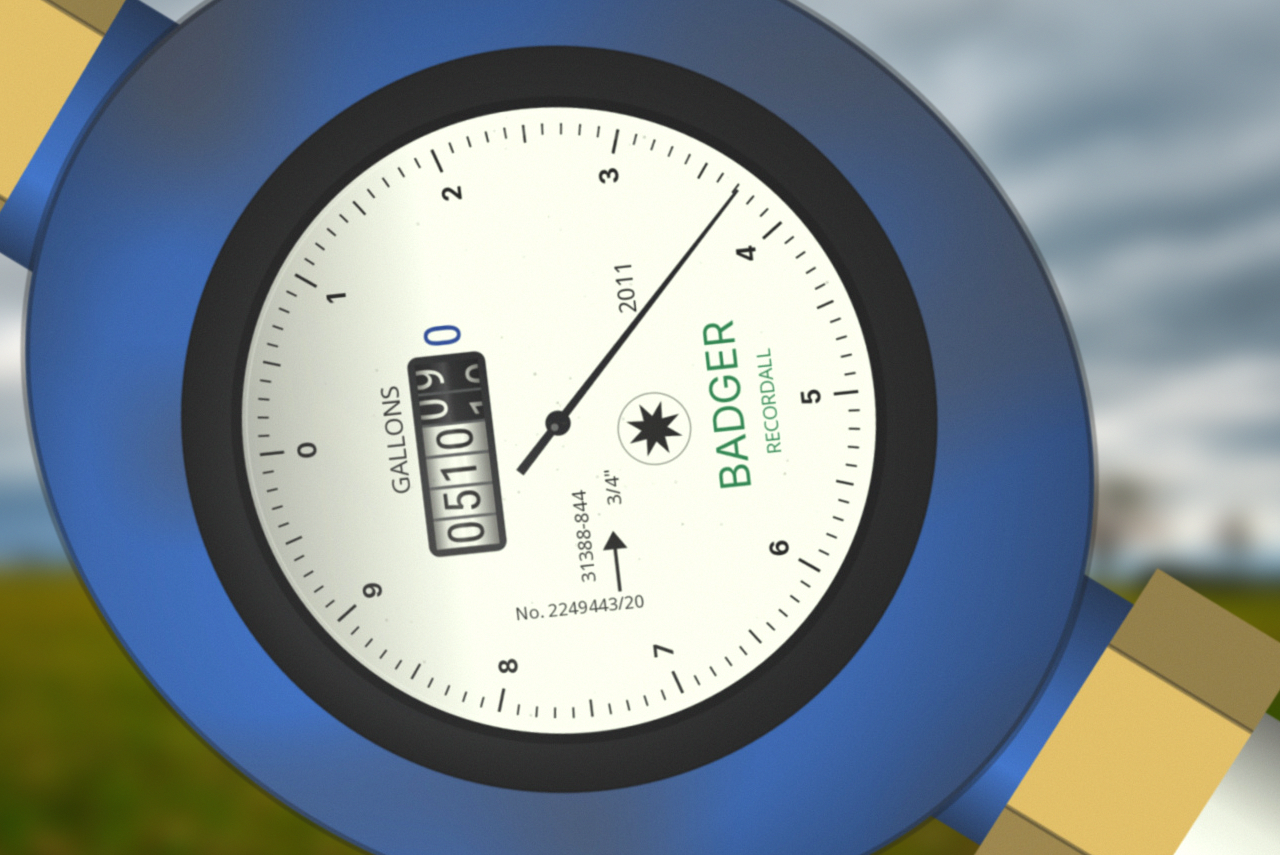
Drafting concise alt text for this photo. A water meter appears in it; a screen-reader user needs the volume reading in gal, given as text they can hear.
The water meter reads 510093.7 gal
